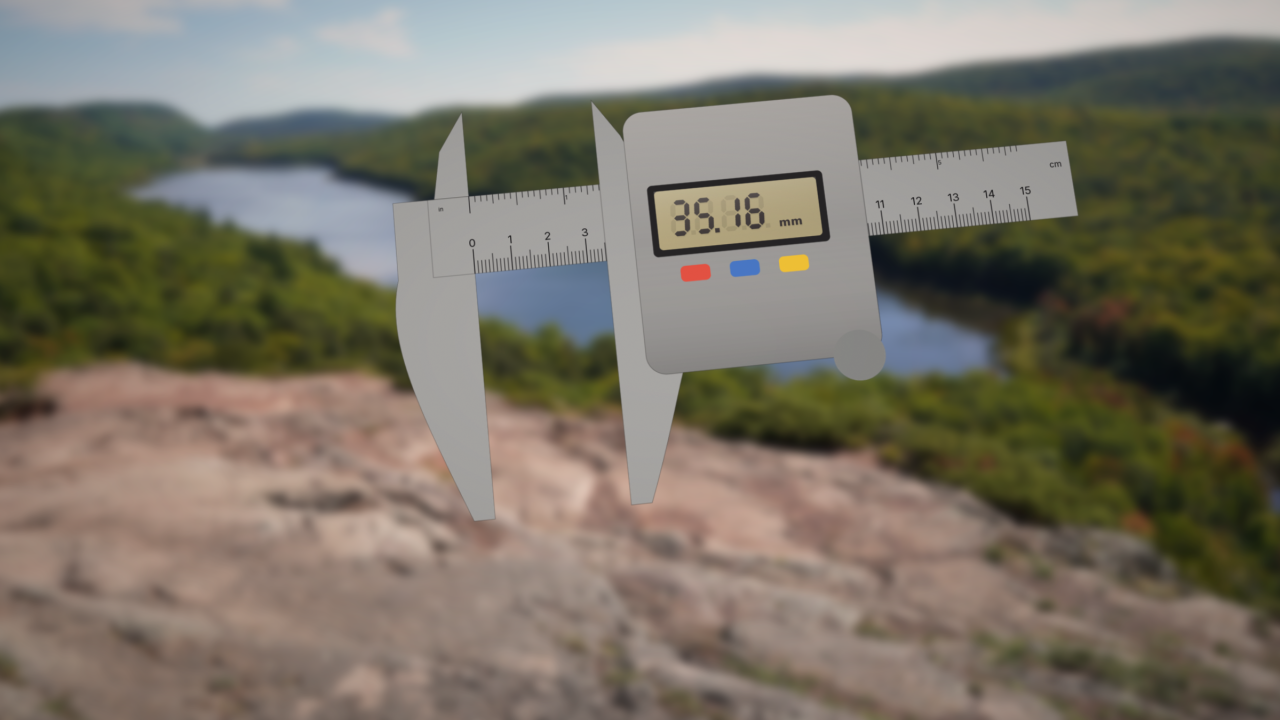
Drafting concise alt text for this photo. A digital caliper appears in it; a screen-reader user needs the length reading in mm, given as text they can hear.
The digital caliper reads 35.16 mm
